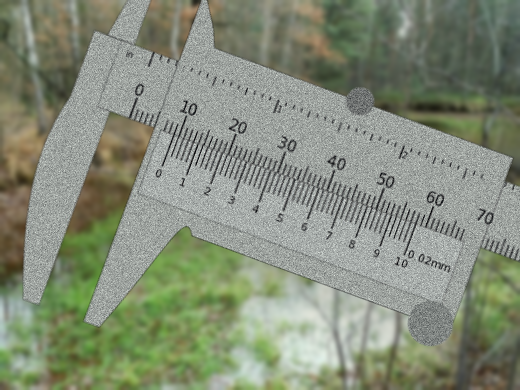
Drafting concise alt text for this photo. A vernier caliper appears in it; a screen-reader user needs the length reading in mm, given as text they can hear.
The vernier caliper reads 9.0 mm
